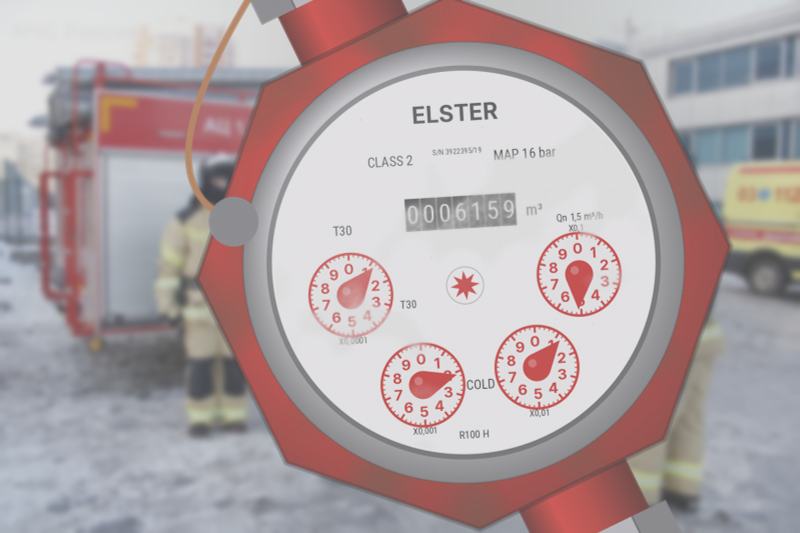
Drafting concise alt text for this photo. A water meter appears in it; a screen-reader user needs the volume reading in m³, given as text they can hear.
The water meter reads 6159.5121 m³
